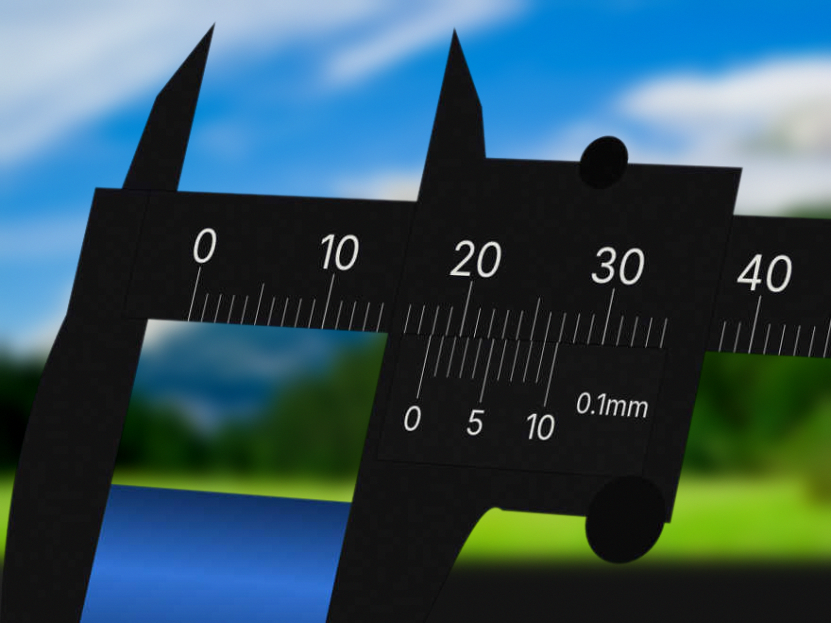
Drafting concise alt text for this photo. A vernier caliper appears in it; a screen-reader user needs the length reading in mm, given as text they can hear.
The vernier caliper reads 17.9 mm
